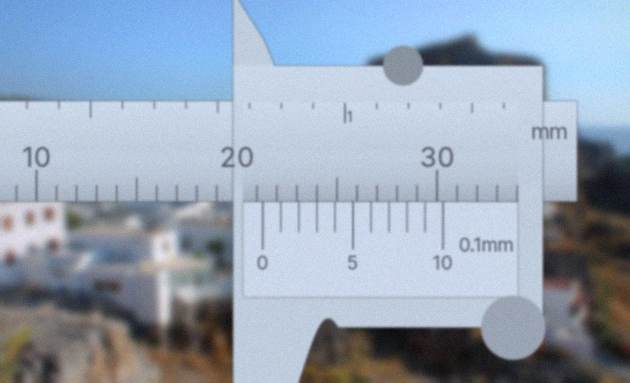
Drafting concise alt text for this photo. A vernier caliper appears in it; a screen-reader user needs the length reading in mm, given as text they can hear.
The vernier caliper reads 21.3 mm
